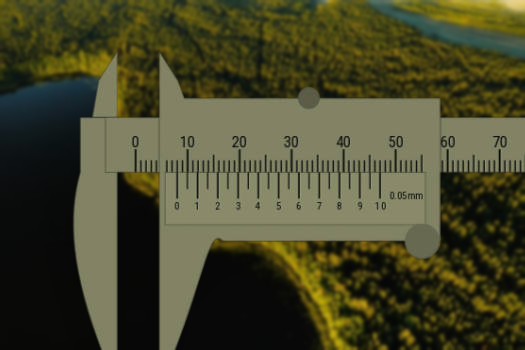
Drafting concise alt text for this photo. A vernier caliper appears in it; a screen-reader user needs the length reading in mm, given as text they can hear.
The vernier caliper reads 8.0 mm
